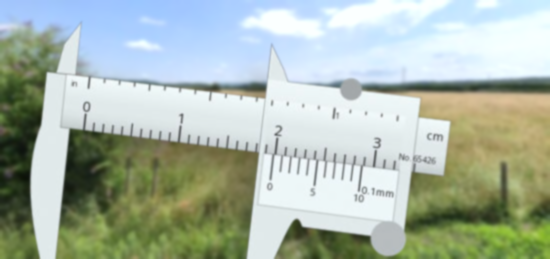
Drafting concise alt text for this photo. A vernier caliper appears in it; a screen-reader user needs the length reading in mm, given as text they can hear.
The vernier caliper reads 19.8 mm
